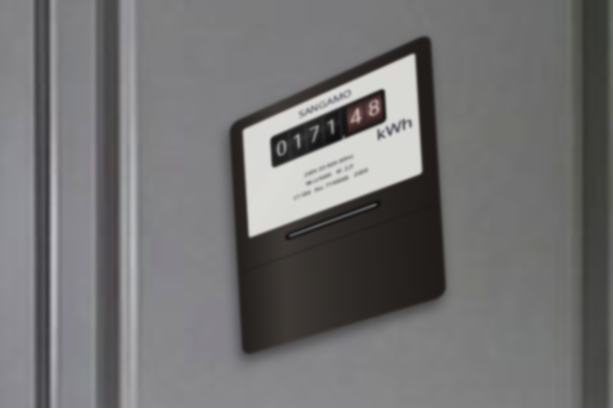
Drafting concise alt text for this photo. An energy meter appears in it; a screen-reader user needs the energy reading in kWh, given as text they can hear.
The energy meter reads 171.48 kWh
